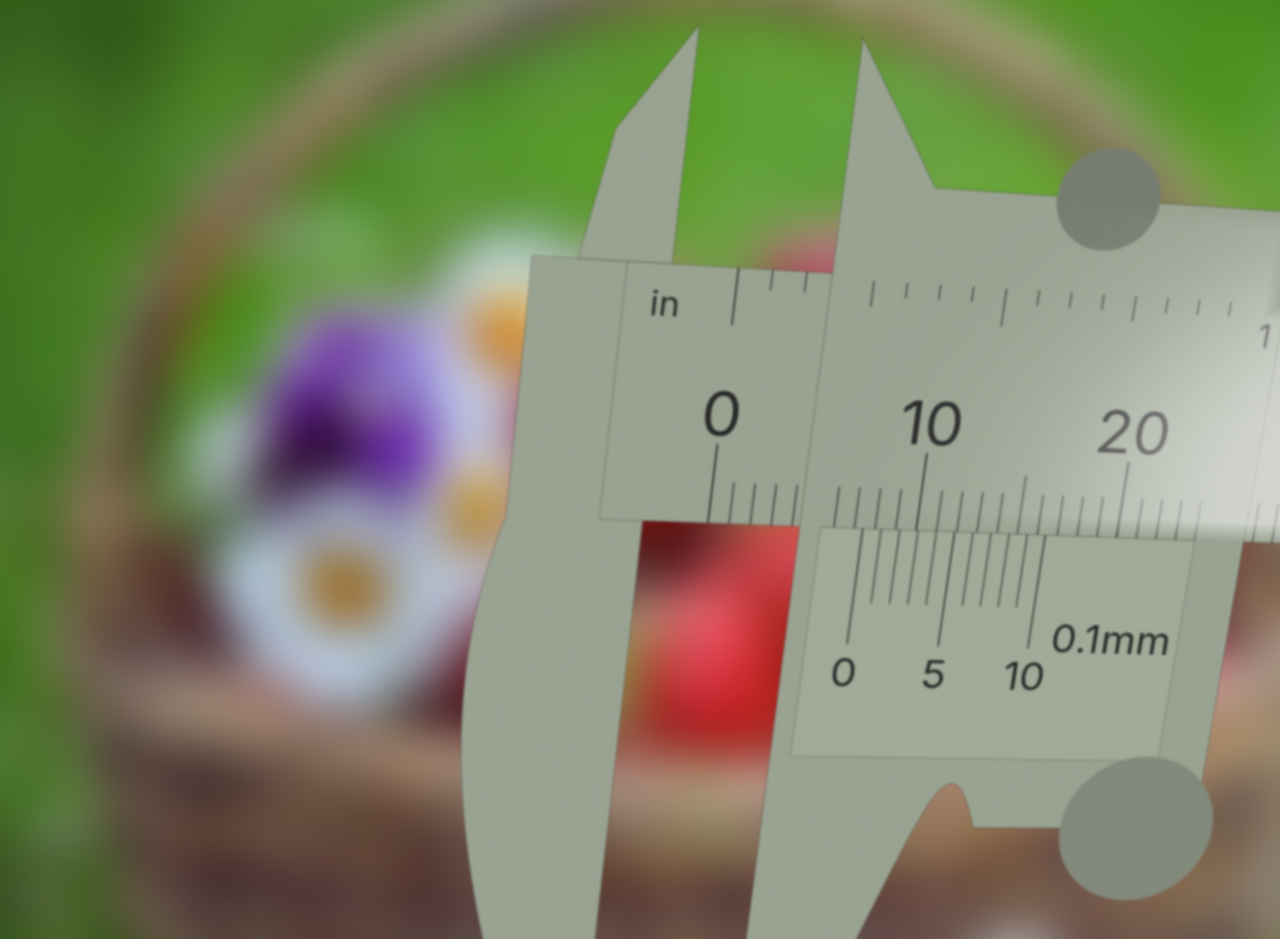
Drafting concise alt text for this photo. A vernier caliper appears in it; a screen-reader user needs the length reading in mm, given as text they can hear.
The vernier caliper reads 7.4 mm
